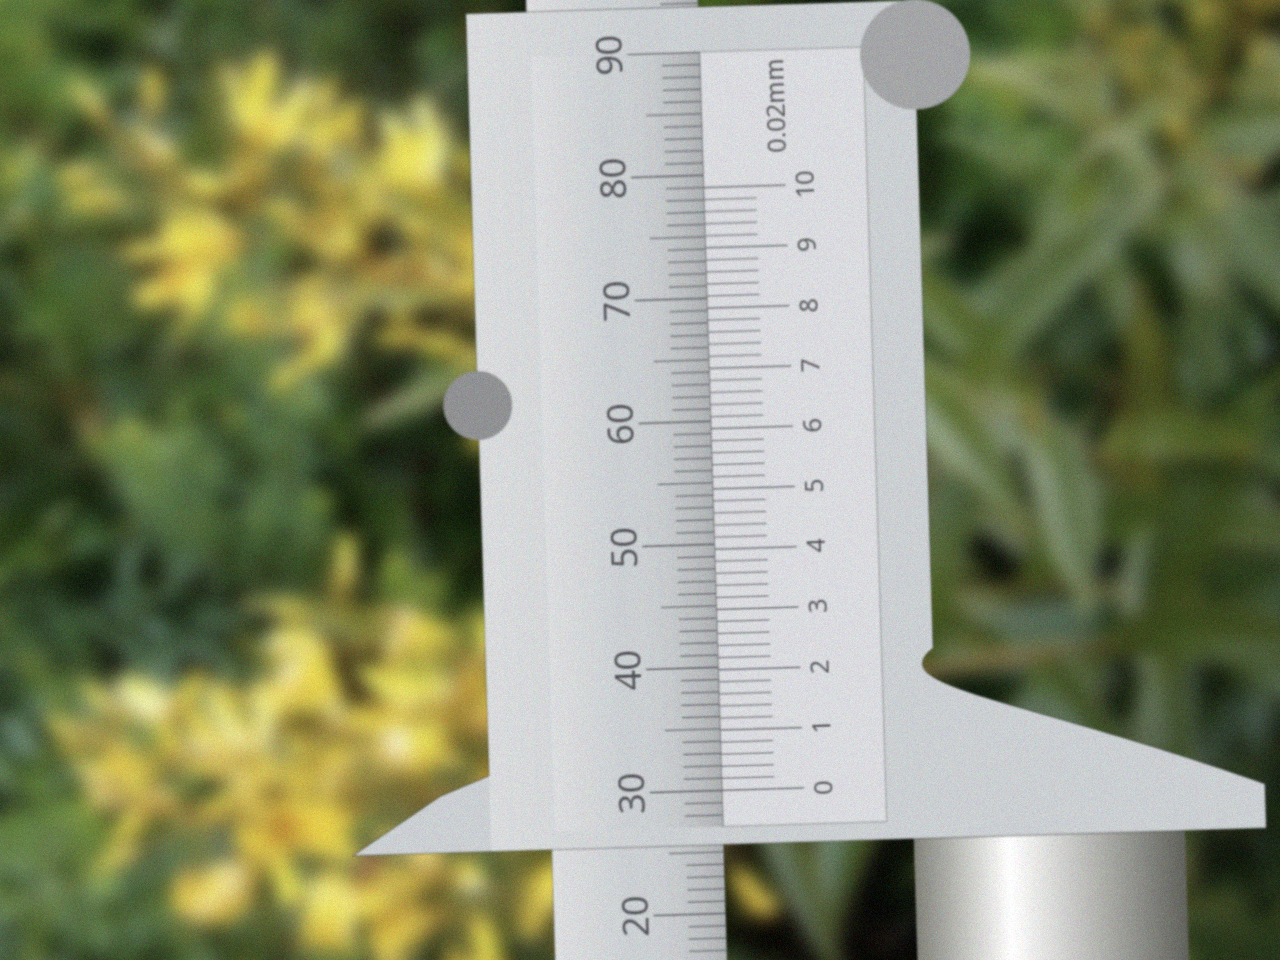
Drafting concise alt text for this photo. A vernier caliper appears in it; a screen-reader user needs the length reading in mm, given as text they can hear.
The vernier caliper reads 30.0 mm
